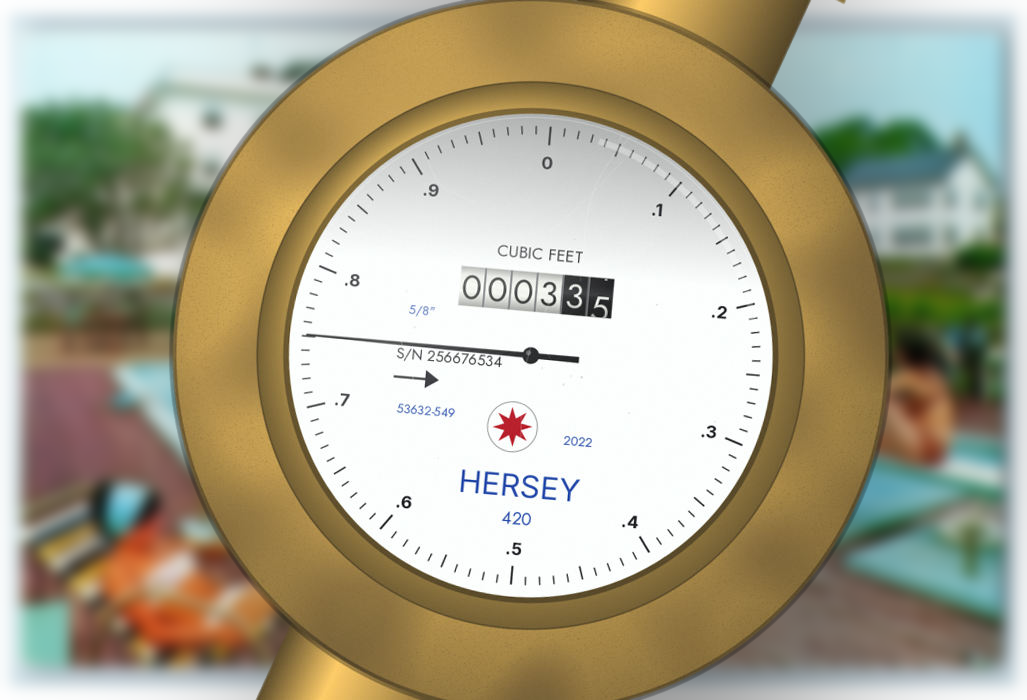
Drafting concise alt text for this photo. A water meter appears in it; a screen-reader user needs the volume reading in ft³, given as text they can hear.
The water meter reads 334.75 ft³
